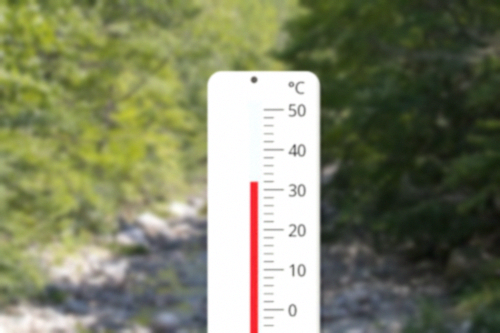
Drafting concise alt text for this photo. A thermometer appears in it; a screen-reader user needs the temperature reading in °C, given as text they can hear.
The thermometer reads 32 °C
